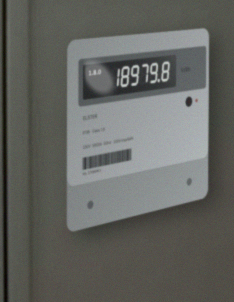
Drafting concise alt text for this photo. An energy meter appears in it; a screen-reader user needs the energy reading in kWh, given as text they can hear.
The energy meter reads 18979.8 kWh
